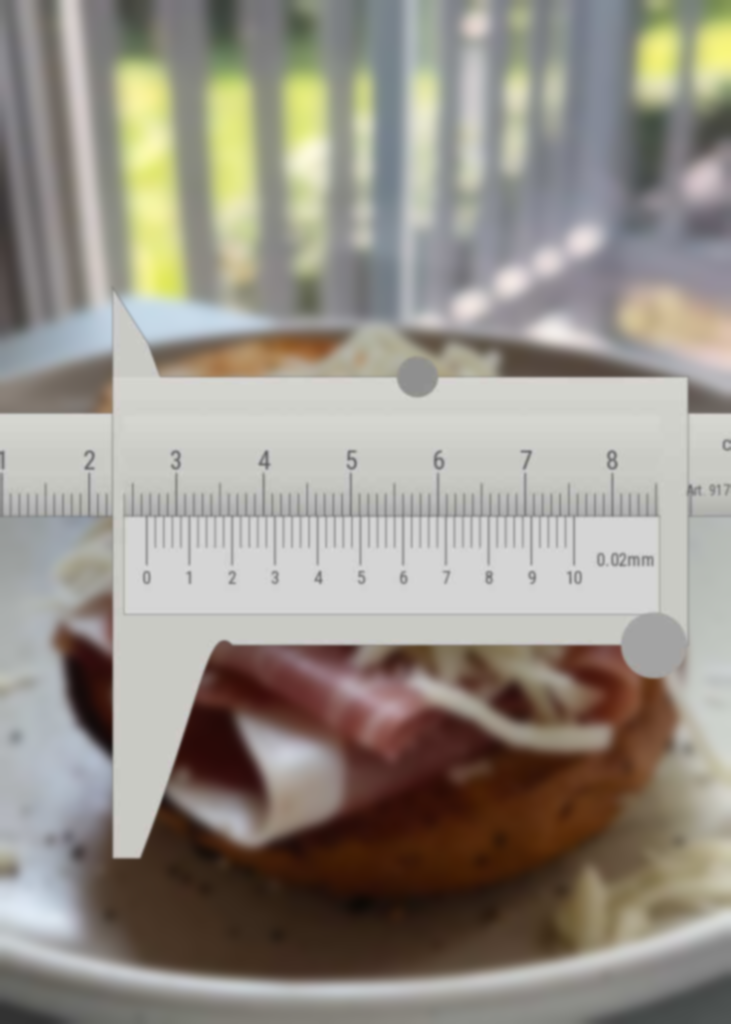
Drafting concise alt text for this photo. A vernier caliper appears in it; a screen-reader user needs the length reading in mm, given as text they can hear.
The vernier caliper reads 26.6 mm
